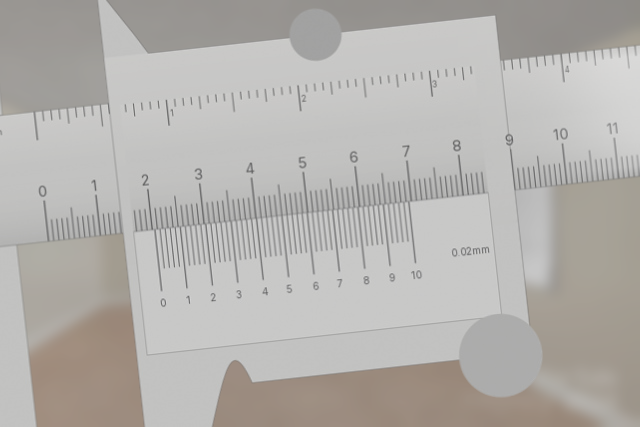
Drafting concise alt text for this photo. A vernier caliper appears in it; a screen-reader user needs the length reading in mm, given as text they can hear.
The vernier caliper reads 20.5 mm
